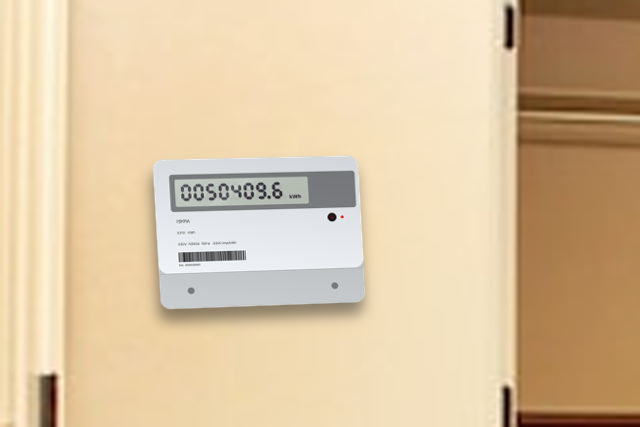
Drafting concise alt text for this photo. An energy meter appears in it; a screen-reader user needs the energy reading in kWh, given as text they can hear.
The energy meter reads 50409.6 kWh
